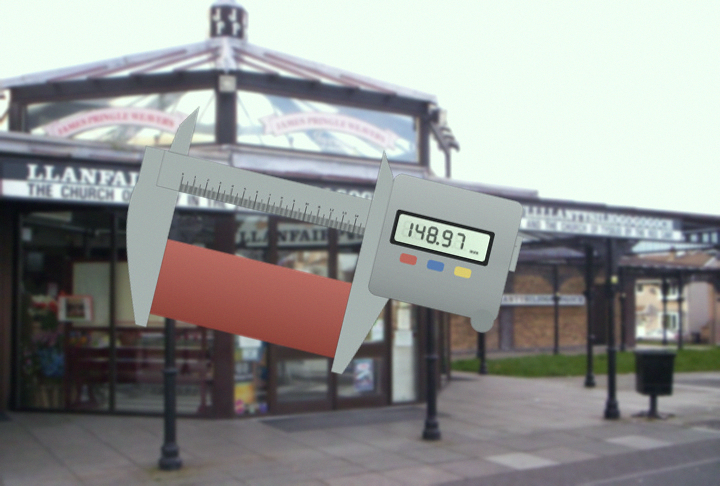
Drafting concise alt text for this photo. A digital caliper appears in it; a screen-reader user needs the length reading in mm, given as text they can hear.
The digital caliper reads 148.97 mm
